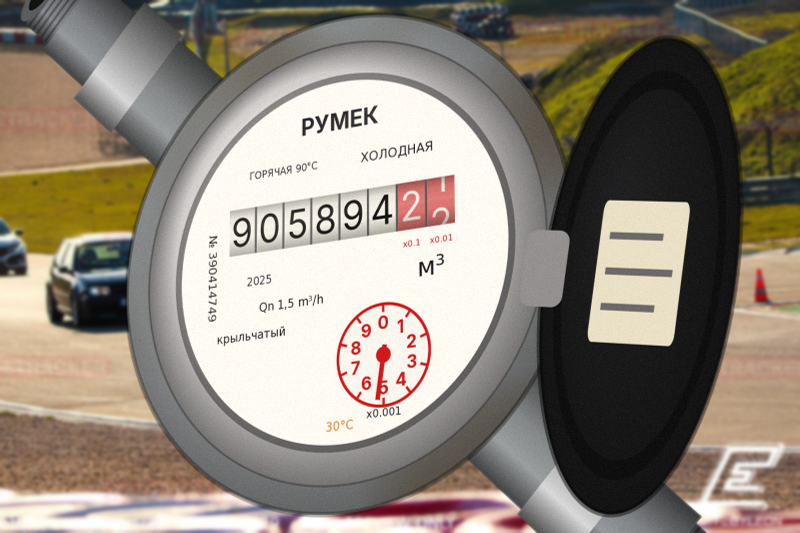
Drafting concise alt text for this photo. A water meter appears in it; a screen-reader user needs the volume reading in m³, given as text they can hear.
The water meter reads 905894.215 m³
